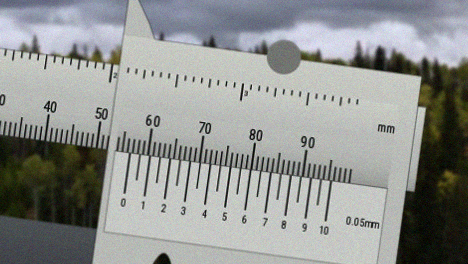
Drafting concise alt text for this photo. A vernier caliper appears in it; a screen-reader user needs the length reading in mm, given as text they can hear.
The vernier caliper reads 56.5 mm
